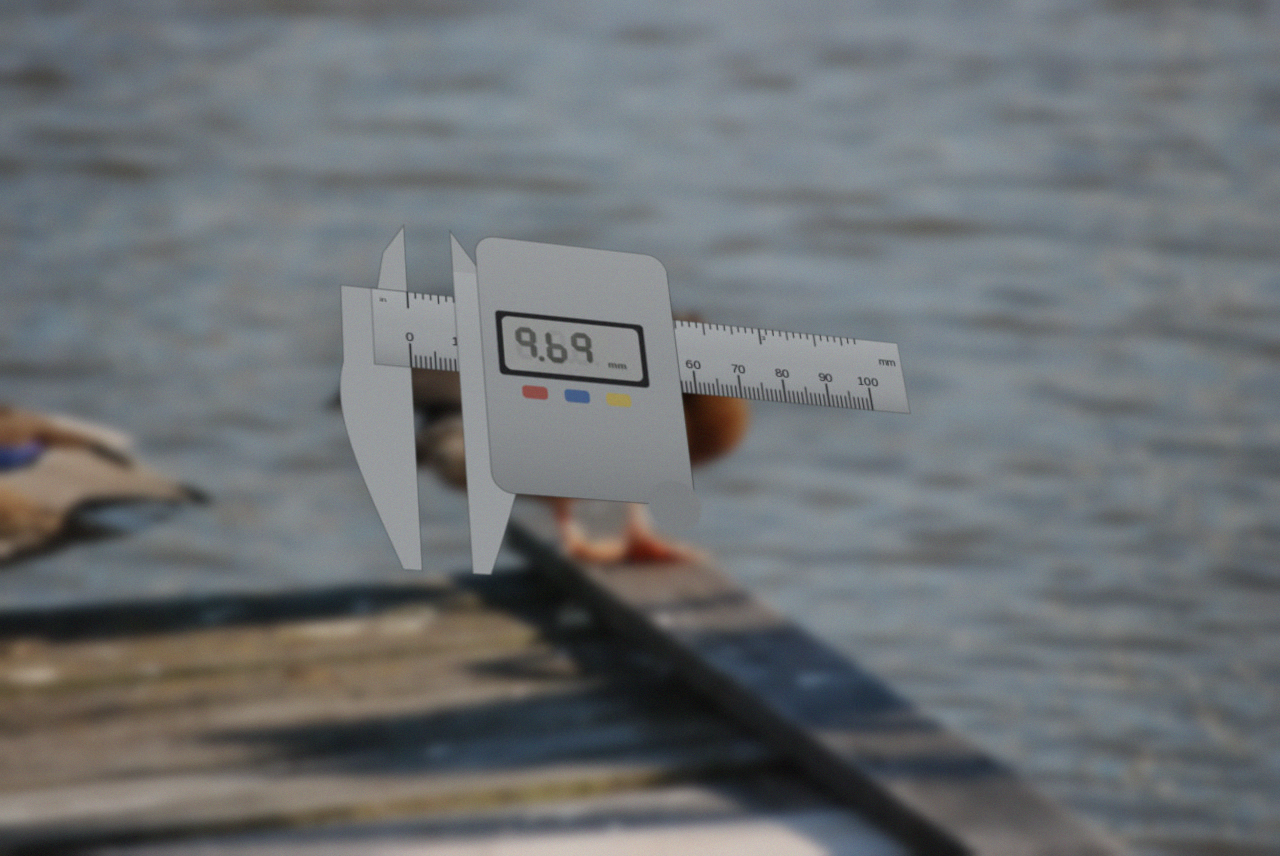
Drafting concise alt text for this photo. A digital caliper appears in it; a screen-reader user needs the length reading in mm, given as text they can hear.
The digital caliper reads 9.69 mm
